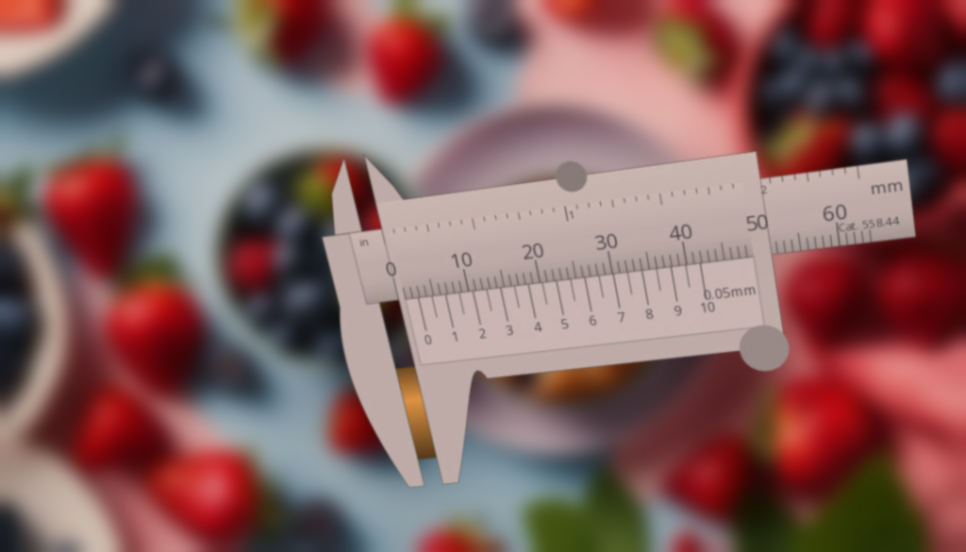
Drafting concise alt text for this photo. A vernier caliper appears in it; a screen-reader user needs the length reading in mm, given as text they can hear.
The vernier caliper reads 2.8 mm
